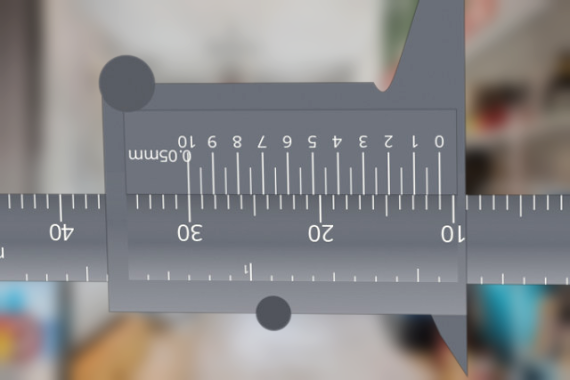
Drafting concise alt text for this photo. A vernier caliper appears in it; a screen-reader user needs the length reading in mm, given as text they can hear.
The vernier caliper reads 11.0 mm
